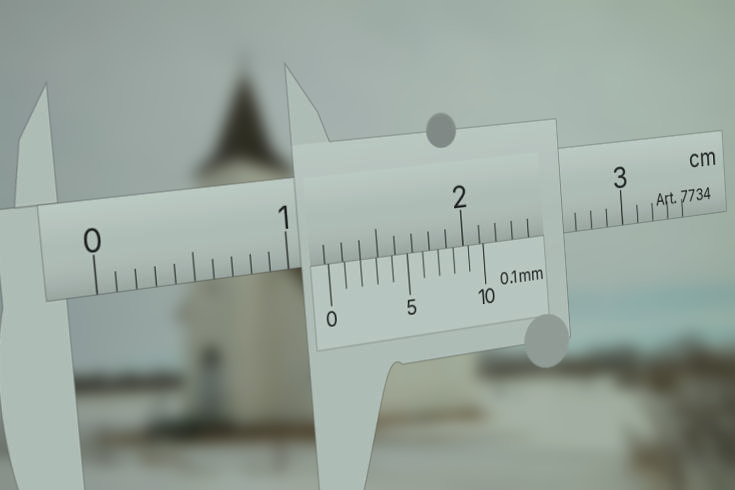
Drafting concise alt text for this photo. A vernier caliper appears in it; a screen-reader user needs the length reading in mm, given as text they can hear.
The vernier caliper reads 12.2 mm
